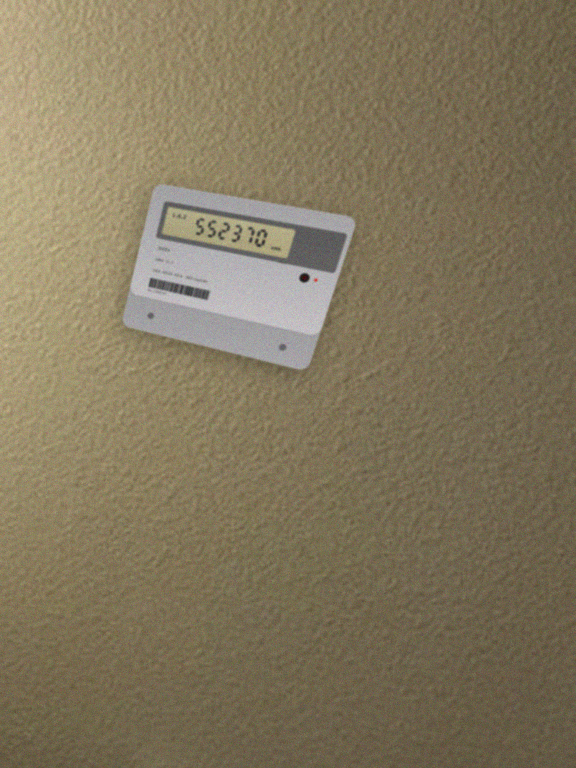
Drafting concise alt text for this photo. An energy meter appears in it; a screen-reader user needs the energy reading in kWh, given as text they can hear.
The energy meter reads 552370 kWh
